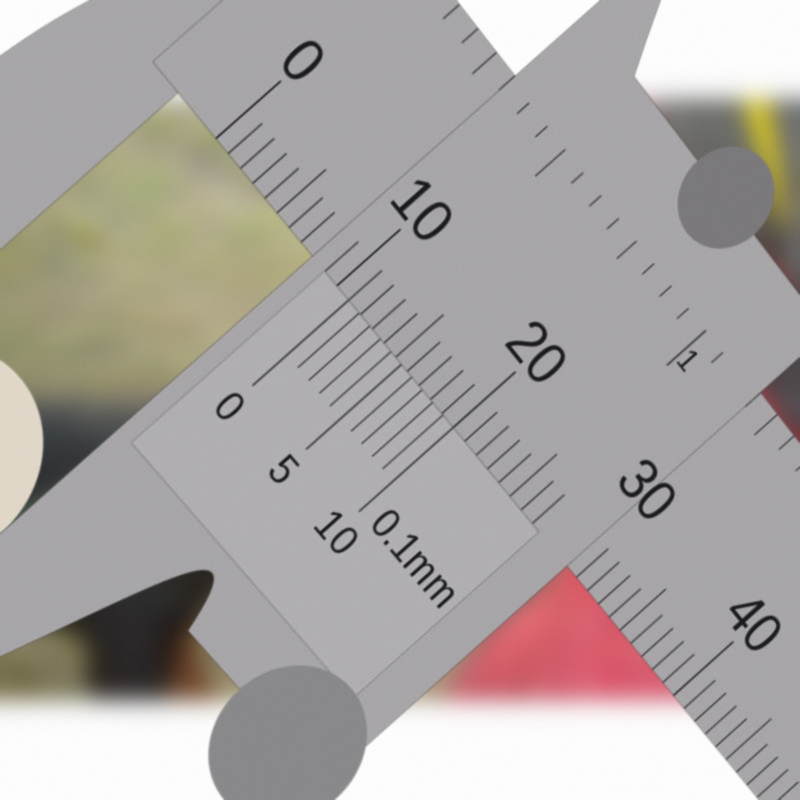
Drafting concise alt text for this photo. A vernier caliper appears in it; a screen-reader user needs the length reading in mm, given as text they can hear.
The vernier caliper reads 11.0 mm
